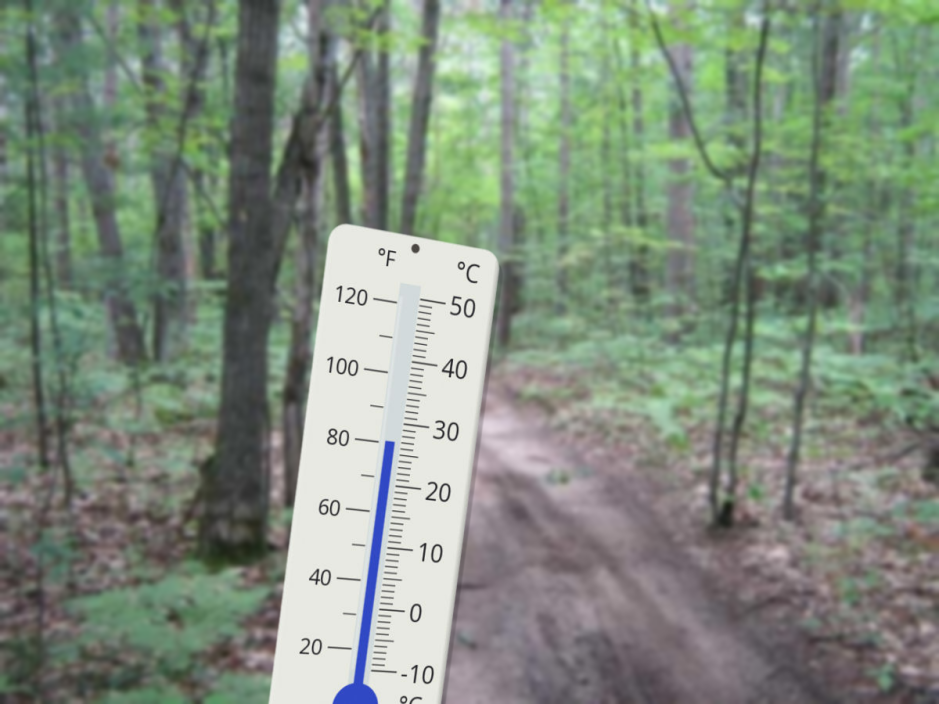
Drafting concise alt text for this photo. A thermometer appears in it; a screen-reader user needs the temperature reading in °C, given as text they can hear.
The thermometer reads 27 °C
